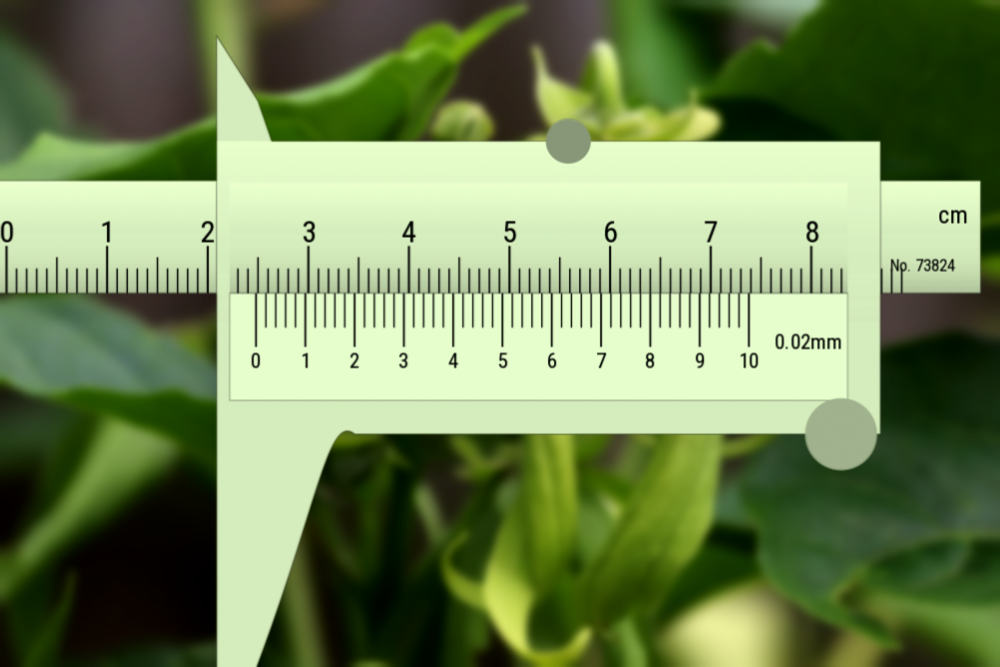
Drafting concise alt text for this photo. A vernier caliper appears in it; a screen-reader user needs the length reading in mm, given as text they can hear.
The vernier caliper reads 24.8 mm
